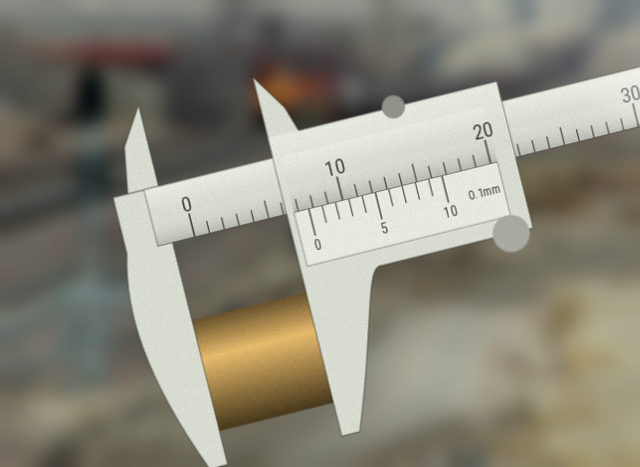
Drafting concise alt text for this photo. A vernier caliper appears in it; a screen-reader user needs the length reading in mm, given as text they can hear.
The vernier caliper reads 7.7 mm
